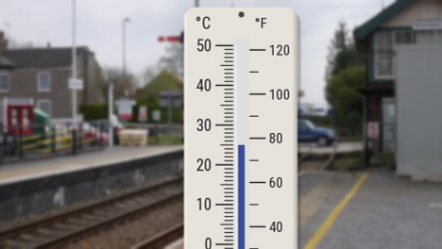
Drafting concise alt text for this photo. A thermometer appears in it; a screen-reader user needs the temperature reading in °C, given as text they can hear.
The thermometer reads 25 °C
